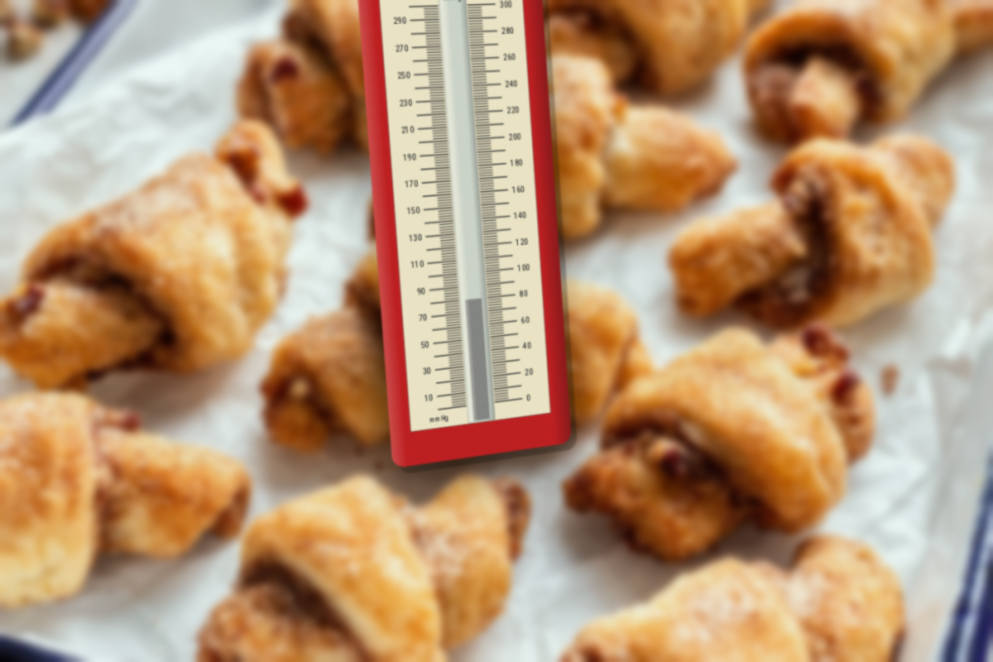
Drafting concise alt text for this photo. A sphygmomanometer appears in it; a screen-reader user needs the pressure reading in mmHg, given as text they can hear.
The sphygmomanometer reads 80 mmHg
